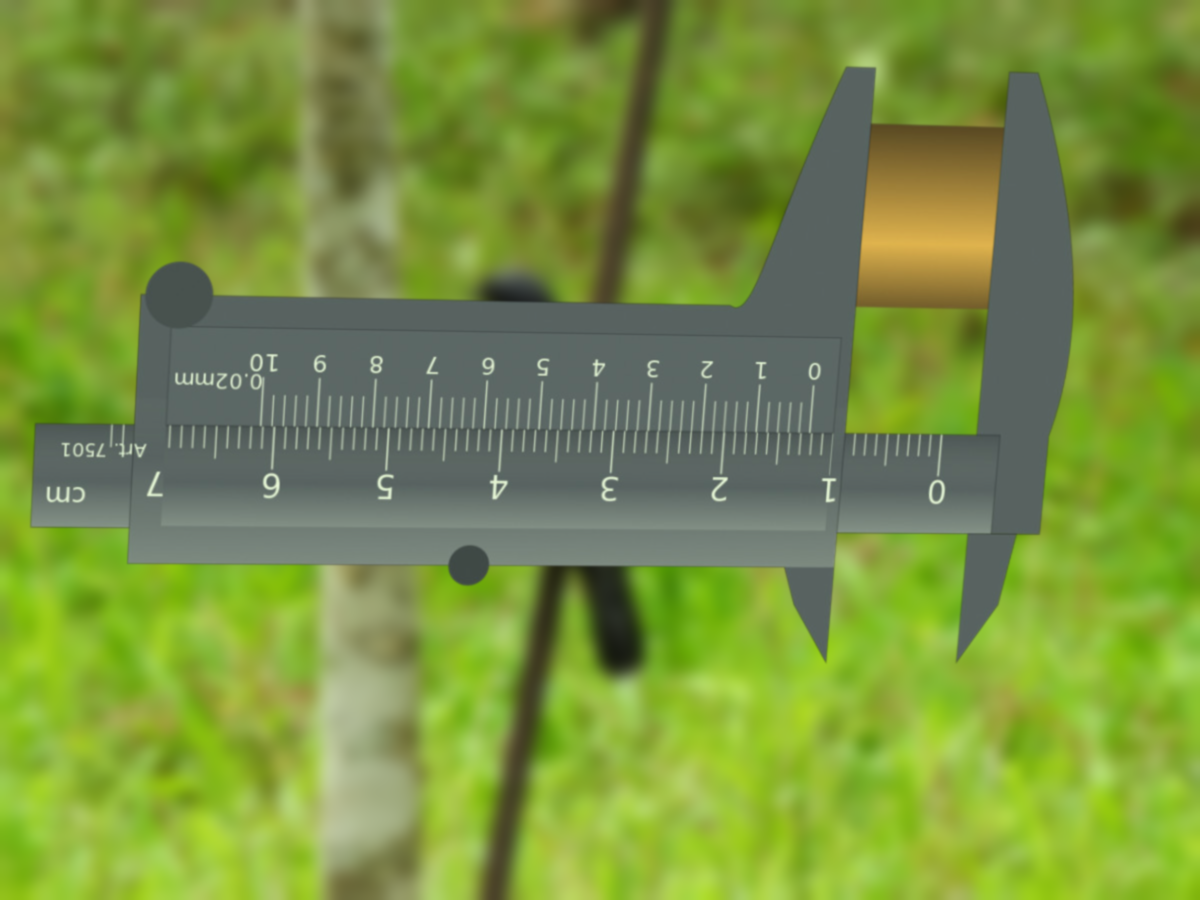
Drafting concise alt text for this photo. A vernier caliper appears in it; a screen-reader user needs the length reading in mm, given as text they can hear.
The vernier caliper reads 12.2 mm
